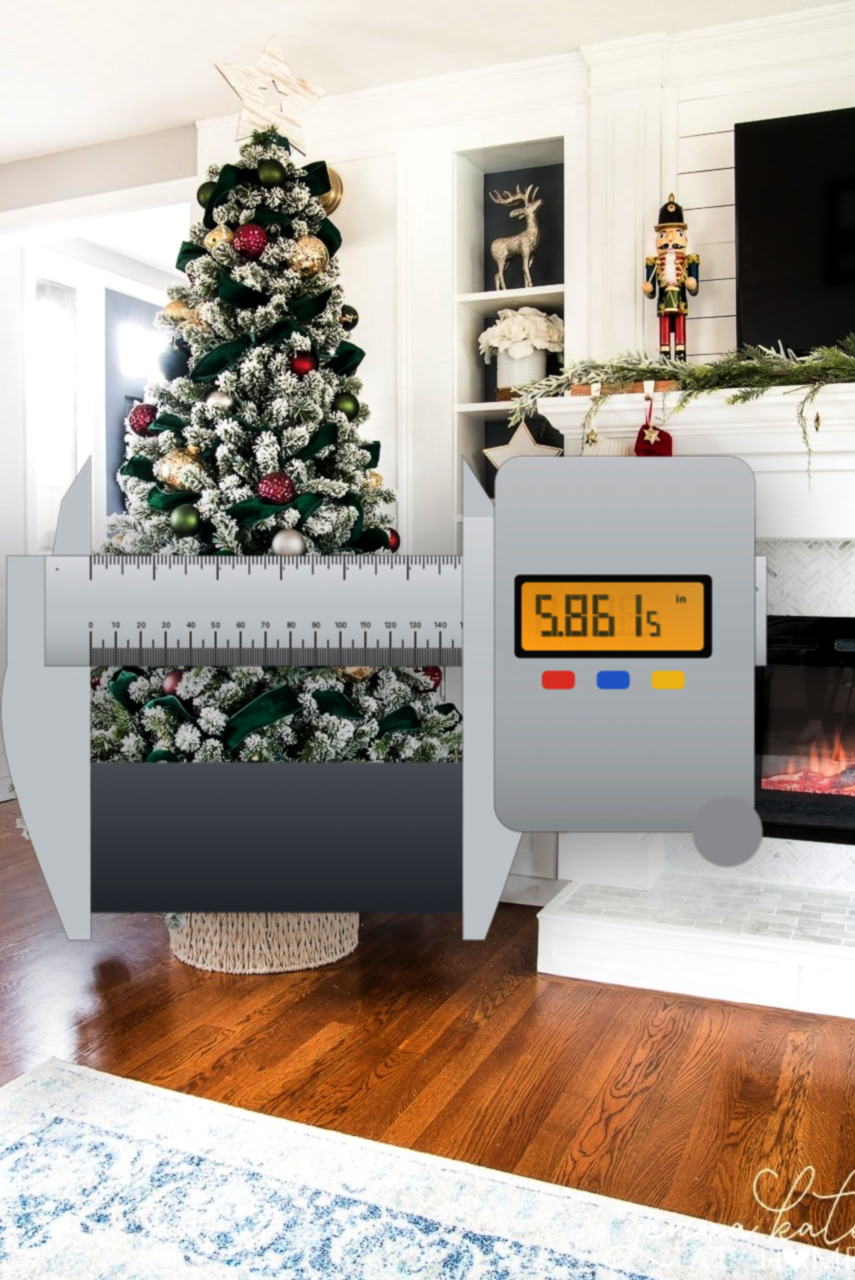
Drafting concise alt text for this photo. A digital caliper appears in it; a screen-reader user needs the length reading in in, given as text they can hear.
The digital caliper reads 5.8615 in
